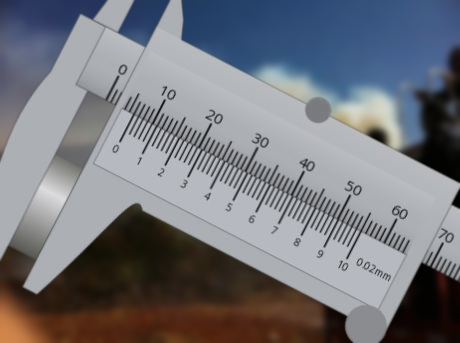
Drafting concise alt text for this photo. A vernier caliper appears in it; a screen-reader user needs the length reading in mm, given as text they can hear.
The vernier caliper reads 6.0 mm
